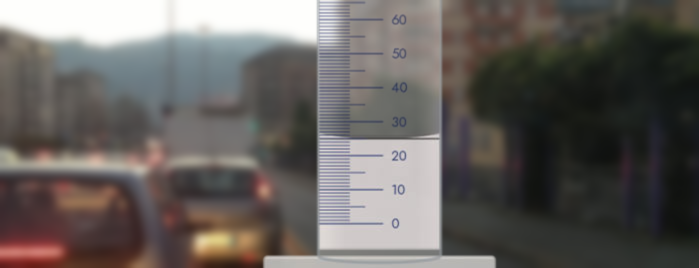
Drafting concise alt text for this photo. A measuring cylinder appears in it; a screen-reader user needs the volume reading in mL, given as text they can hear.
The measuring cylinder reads 25 mL
